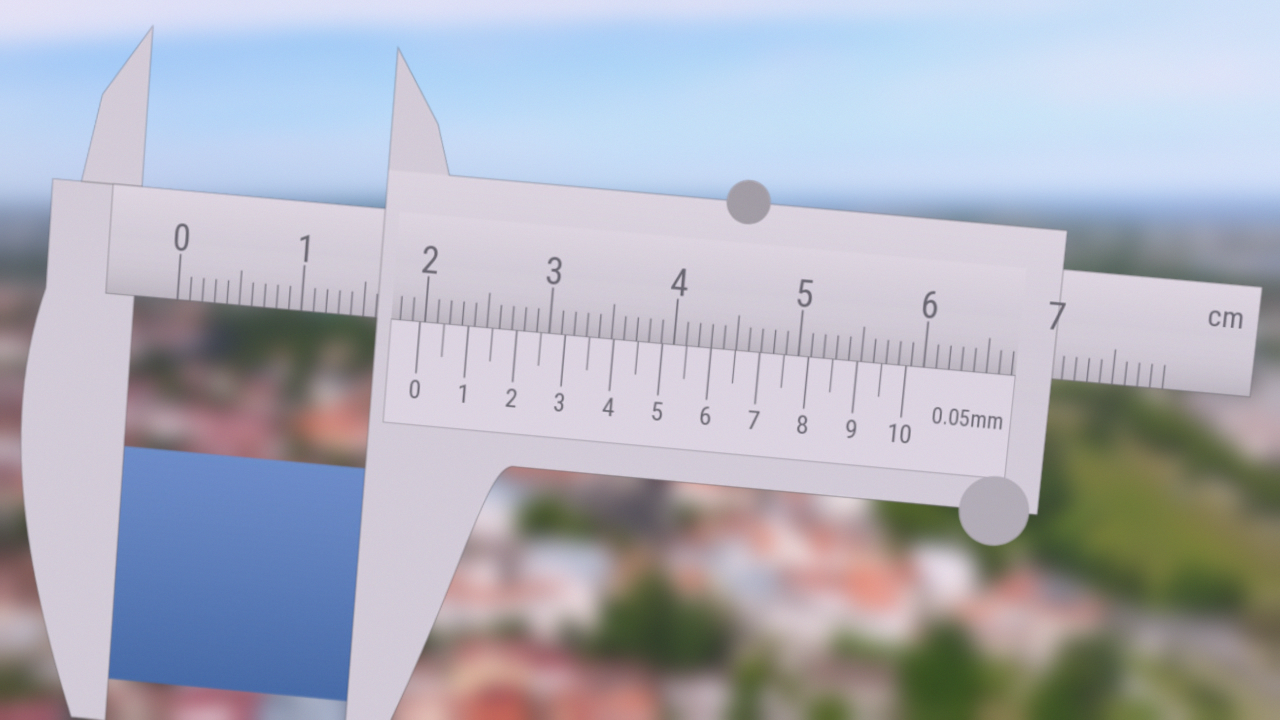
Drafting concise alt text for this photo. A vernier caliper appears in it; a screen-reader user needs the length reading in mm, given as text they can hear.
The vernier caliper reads 19.6 mm
